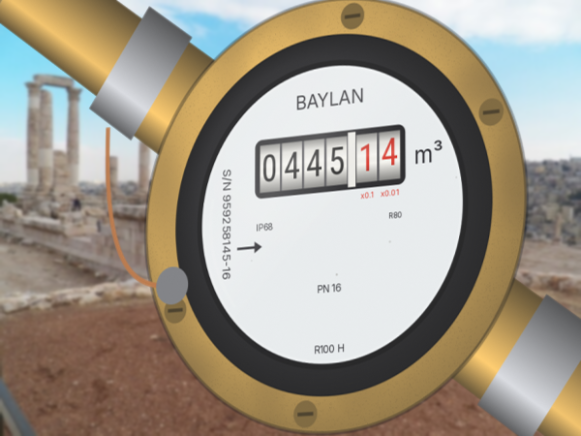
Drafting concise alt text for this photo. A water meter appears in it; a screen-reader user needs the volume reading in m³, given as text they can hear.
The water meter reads 445.14 m³
